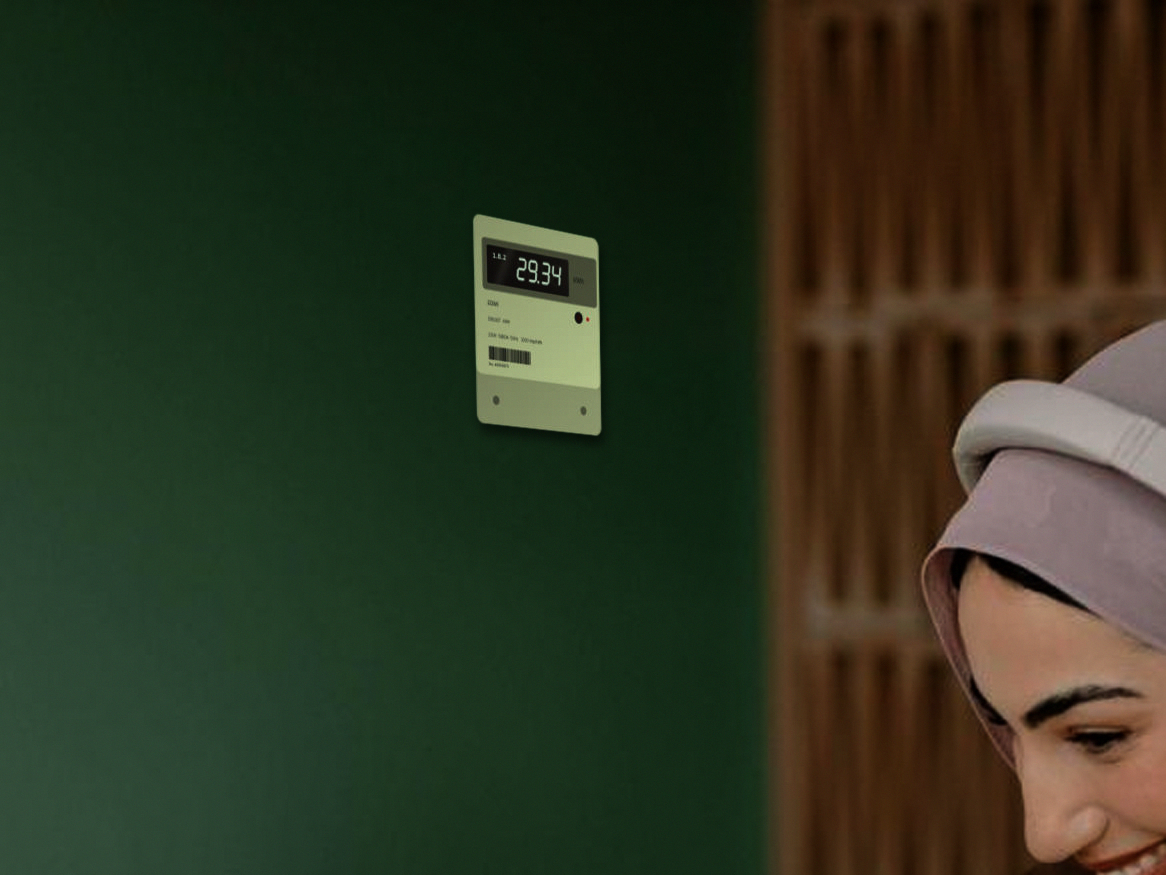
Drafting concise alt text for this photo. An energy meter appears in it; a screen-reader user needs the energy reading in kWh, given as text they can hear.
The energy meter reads 29.34 kWh
